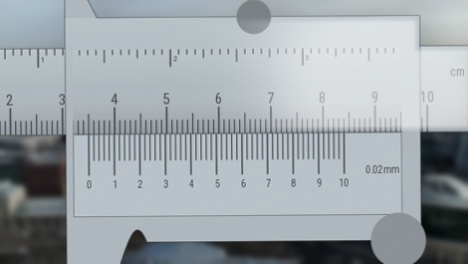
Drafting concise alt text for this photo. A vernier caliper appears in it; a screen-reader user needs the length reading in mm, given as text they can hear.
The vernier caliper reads 35.0 mm
